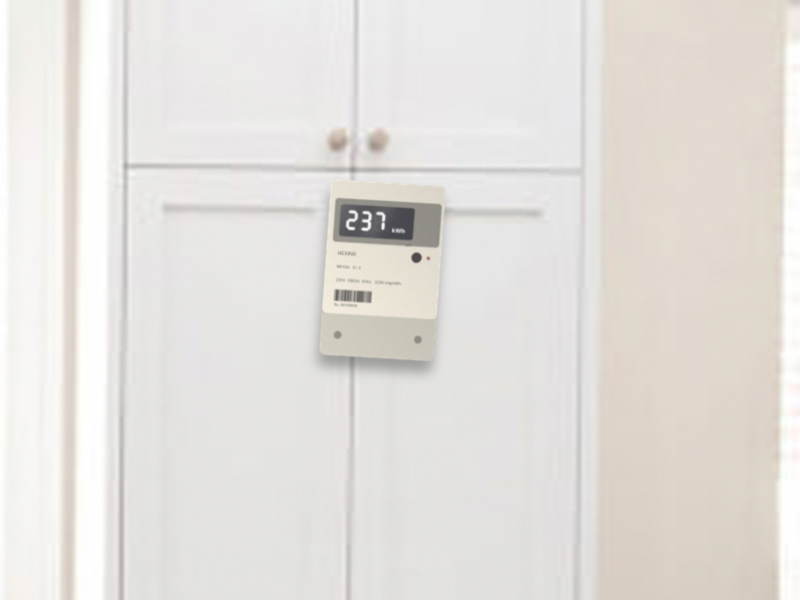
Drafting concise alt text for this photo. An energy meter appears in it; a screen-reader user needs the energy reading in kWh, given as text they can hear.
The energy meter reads 237 kWh
